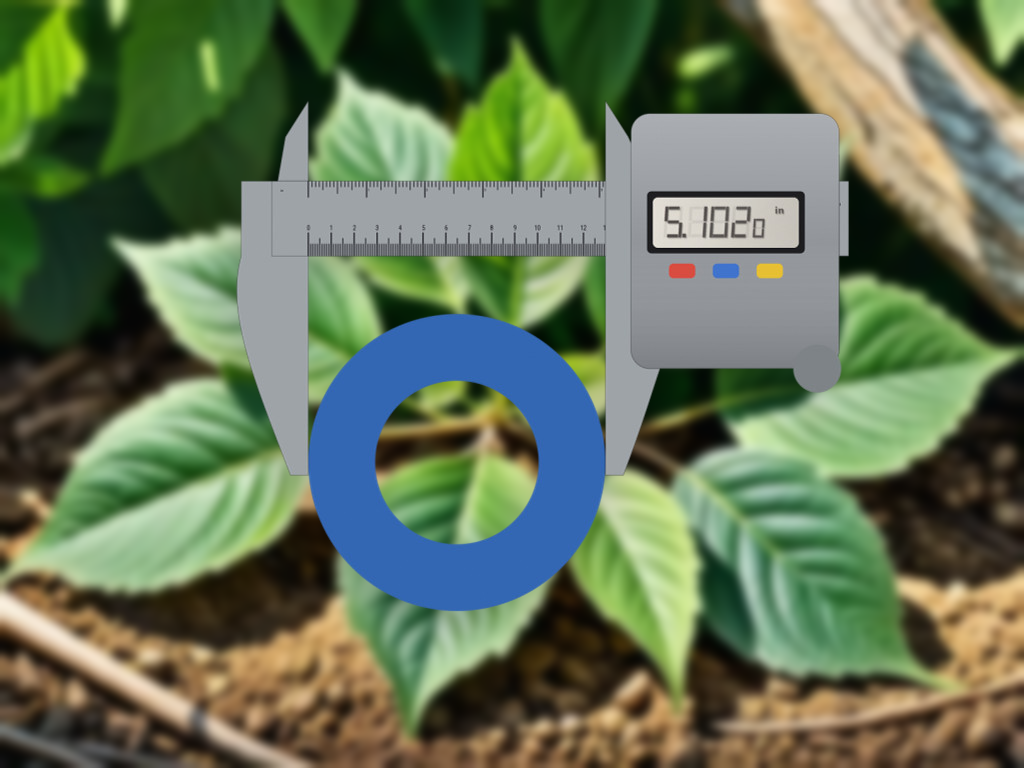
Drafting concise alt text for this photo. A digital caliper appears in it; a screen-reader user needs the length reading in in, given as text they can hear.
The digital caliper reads 5.1020 in
